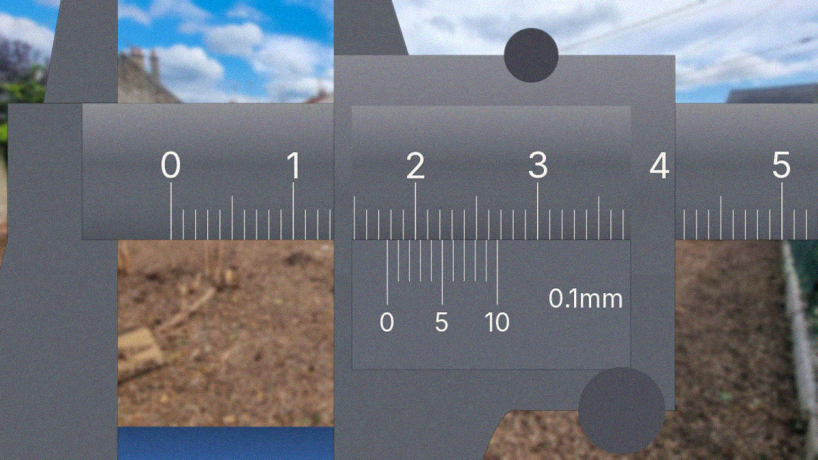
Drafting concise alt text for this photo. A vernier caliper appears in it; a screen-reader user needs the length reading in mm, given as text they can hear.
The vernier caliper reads 17.7 mm
